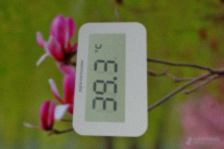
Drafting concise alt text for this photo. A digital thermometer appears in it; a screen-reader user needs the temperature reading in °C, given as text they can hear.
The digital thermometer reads 39.3 °C
